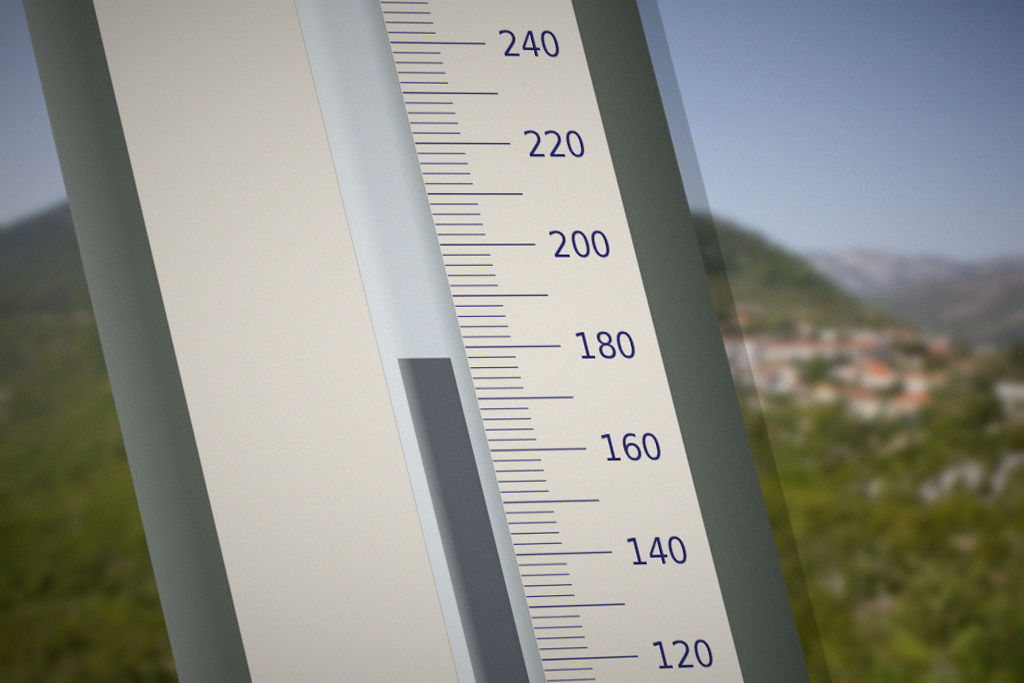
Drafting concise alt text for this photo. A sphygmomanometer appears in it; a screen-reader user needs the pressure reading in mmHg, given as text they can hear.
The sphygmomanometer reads 178 mmHg
